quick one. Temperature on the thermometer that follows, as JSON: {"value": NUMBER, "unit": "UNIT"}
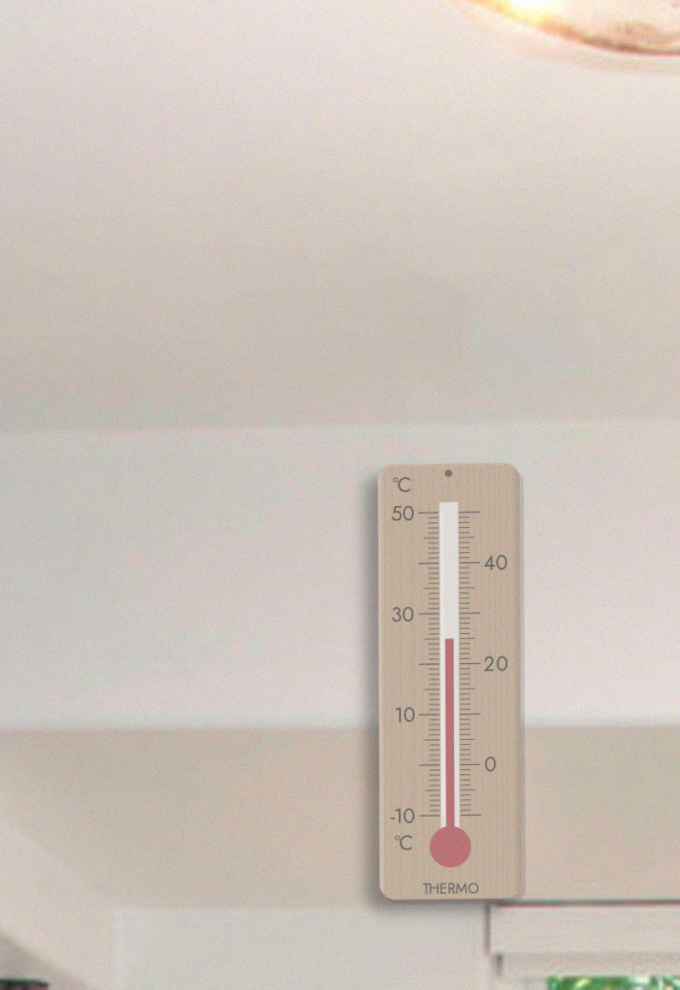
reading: {"value": 25, "unit": "°C"}
